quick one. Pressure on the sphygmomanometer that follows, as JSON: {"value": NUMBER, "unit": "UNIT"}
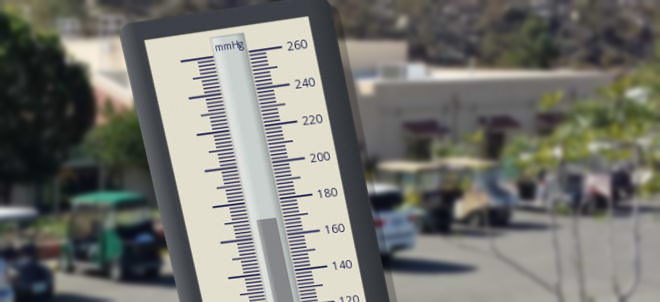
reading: {"value": 170, "unit": "mmHg"}
